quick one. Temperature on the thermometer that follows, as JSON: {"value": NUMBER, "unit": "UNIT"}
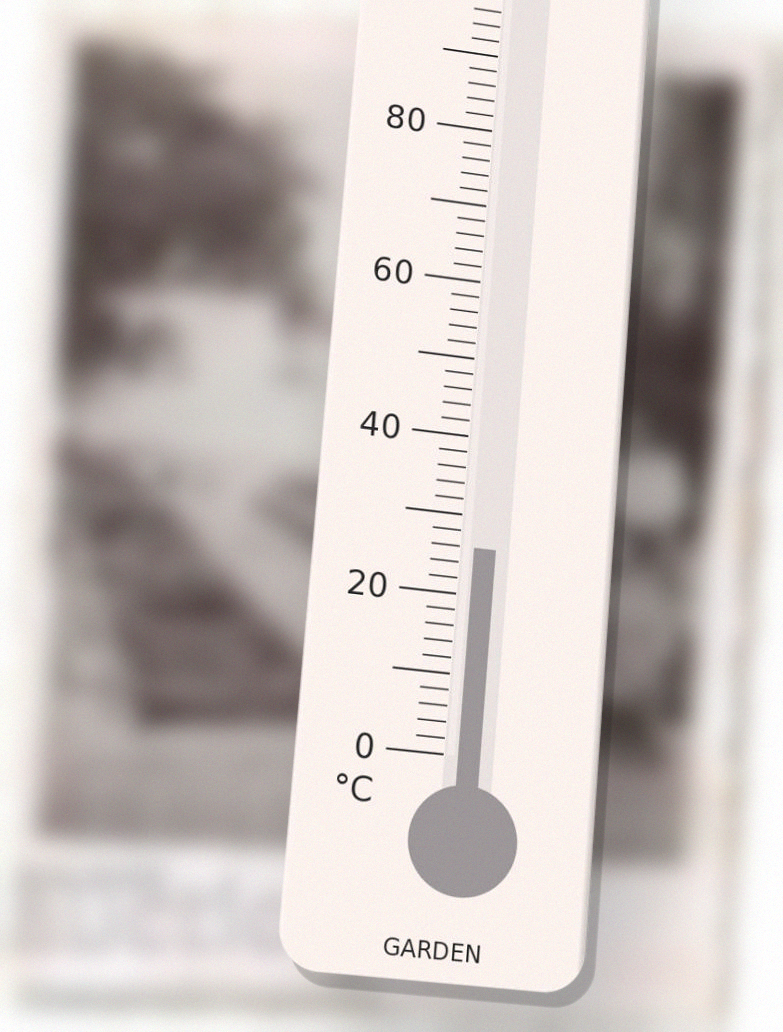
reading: {"value": 26, "unit": "°C"}
